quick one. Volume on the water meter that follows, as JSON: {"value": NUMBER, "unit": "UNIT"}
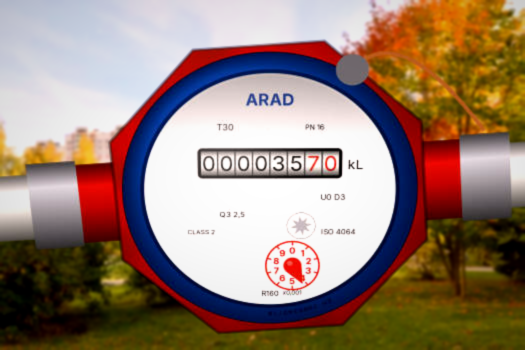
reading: {"value": 35.704, "unit": "kL"}
